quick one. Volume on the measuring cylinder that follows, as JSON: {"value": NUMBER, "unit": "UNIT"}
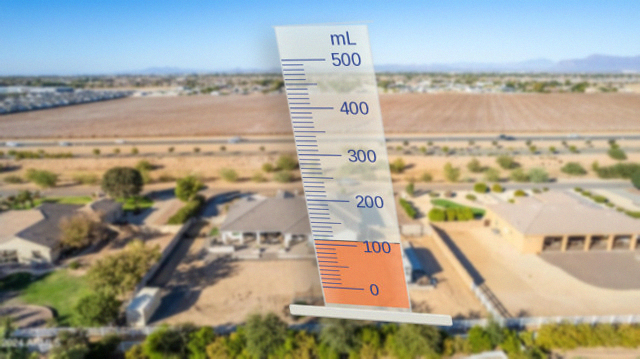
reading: {"value": 110, "unit": "mL"}
